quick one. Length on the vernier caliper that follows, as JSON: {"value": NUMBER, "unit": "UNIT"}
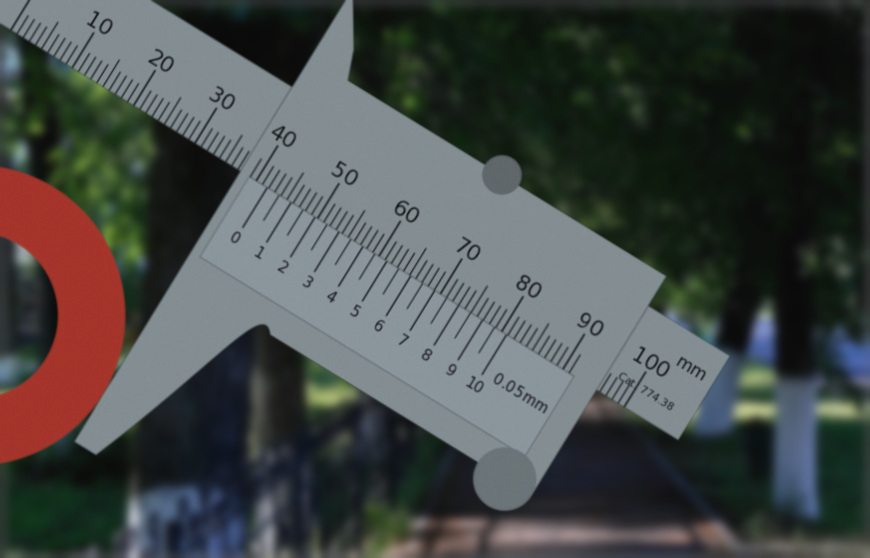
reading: {"value": 41.8, "unit": "mm"}
